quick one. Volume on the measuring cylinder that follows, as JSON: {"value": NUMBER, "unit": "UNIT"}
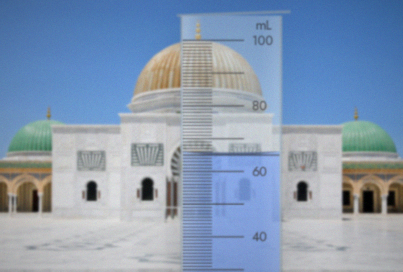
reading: {"value": 65, "unit": "mL"}
